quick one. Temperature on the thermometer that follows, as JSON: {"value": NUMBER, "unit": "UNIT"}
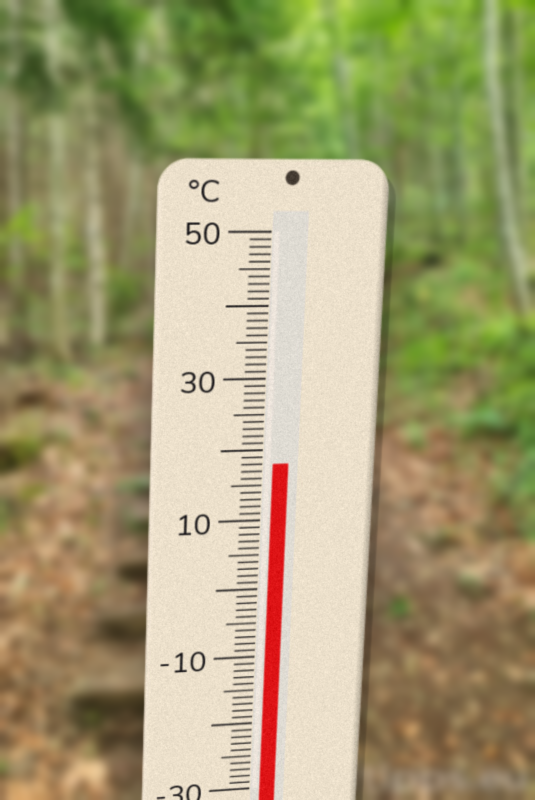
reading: {"value": 18, "unit": "°C"}
